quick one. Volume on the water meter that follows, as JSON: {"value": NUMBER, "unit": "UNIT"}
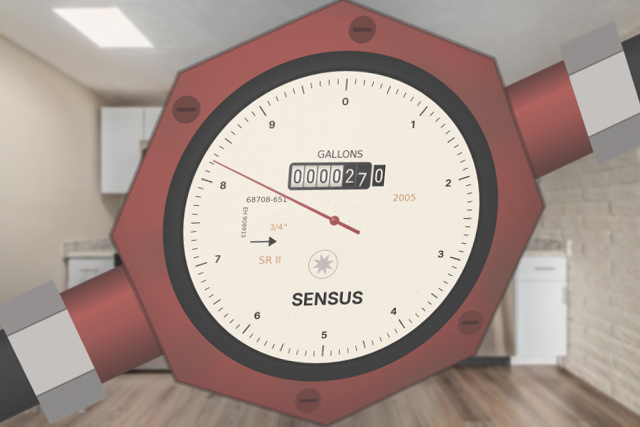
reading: {"value": 268.2, "unit": "gal"}
